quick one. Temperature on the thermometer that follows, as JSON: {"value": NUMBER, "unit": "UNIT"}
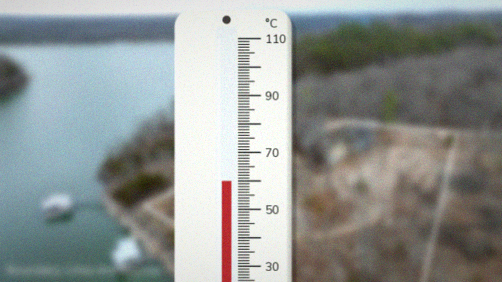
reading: {"value": 60, "unit": "°C"}
